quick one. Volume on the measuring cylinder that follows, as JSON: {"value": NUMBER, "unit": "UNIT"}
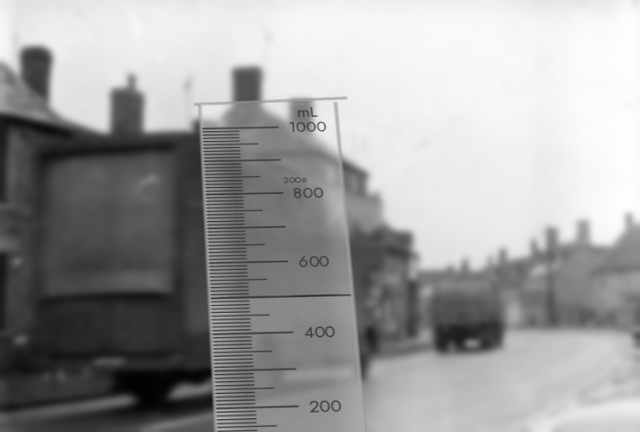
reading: {"value": 500, "unit": "mL"}
